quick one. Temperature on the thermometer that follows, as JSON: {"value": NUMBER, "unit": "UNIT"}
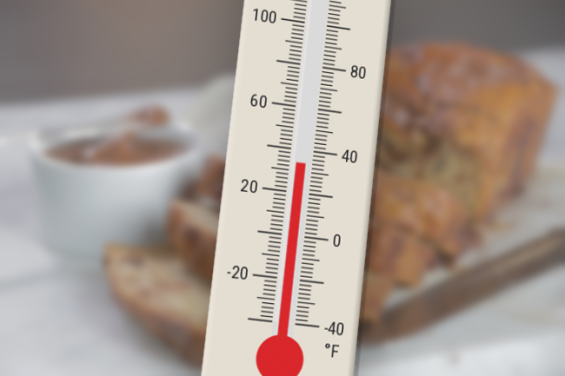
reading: {"value": 34, "unit": "°F"}
